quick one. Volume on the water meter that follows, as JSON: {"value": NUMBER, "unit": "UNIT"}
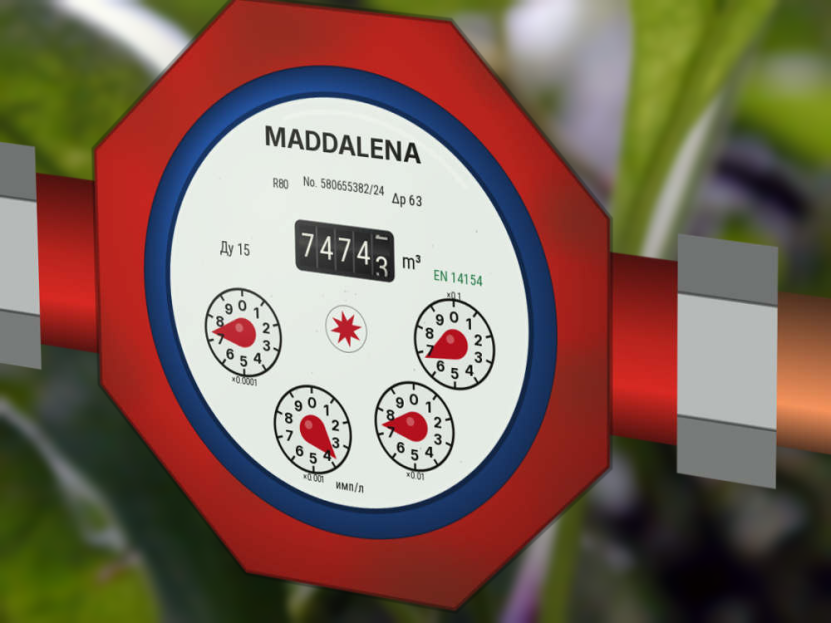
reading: {"value": 74742.6737, "unit": "m³"}
